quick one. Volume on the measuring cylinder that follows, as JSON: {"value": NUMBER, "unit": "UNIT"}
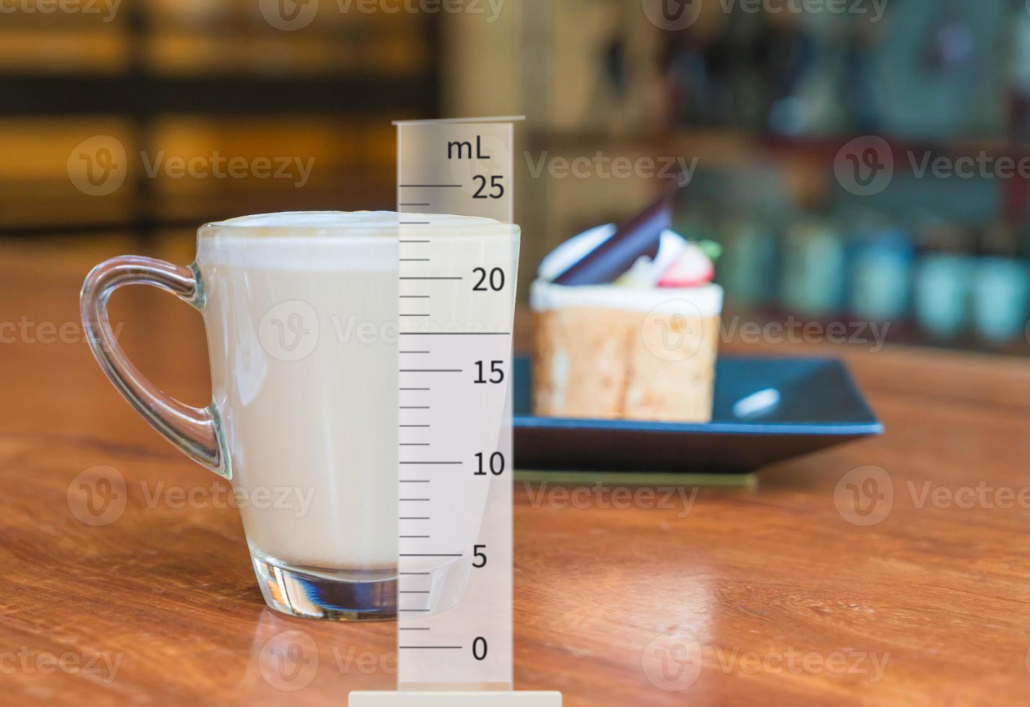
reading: {"value": 17, "unit": "mL"}
